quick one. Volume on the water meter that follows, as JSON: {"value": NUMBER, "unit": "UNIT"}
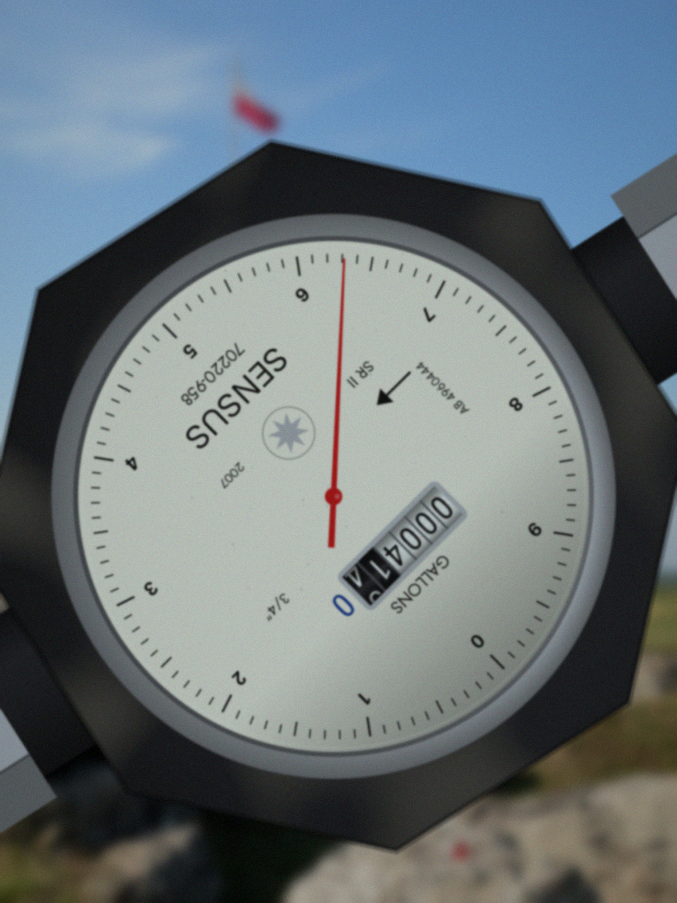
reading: {"value": 4136.3, "unit": "gal"}
